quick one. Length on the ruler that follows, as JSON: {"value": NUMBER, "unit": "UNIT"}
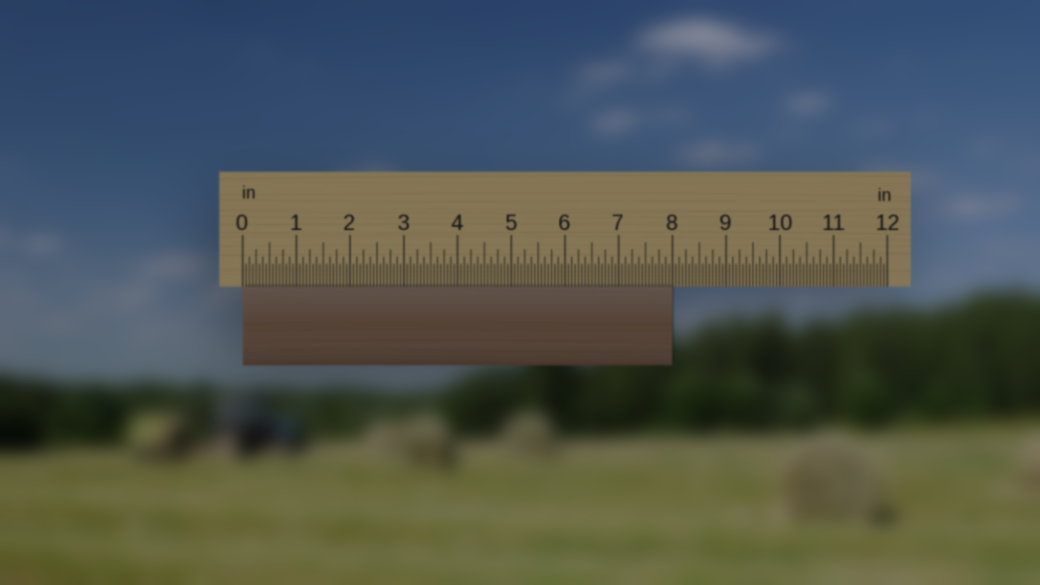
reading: {"value": 8, "unit": "in"}
